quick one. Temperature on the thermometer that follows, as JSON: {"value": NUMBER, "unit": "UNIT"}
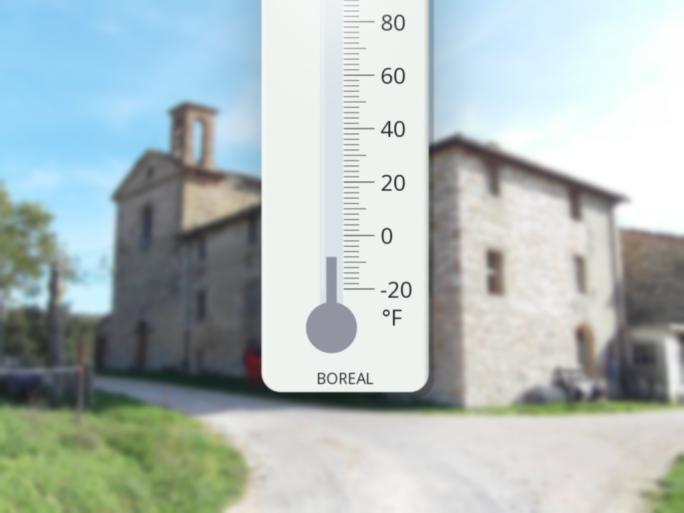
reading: {"value": -8, "unit": "°F"}
